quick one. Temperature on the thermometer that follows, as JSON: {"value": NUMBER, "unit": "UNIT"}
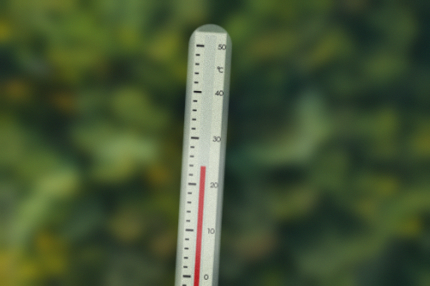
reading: {"value": 24, "unit": "°C"}
